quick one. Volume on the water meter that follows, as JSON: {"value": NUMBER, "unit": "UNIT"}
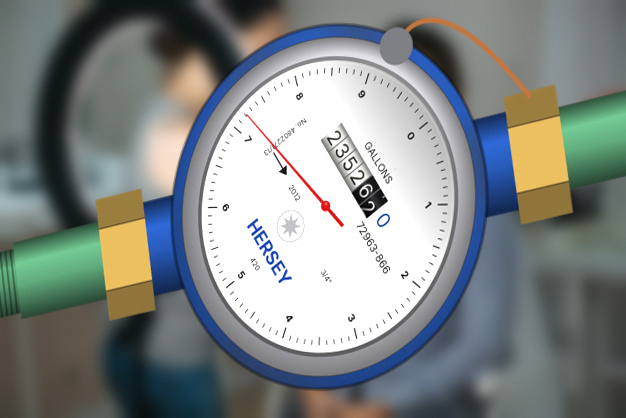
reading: {"value": 2352617.2, "unit": "gal"}
